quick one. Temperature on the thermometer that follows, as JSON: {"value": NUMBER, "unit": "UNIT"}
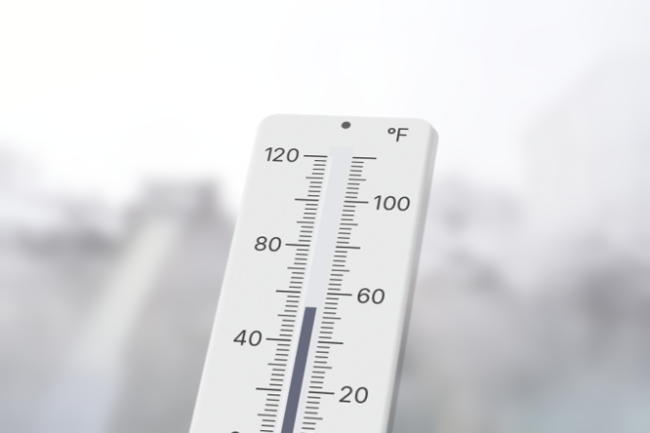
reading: {"value": 54, "unit": "°F"}
